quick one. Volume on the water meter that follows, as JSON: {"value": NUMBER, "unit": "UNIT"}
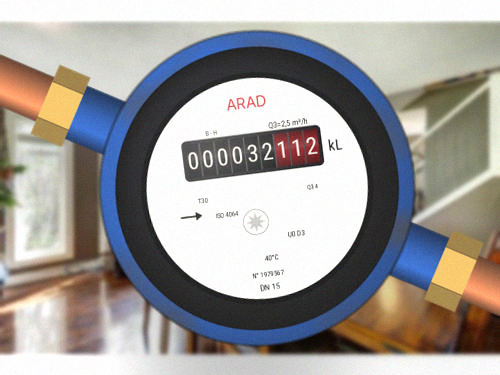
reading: {"value": 32.112, "unit": "kL"}
